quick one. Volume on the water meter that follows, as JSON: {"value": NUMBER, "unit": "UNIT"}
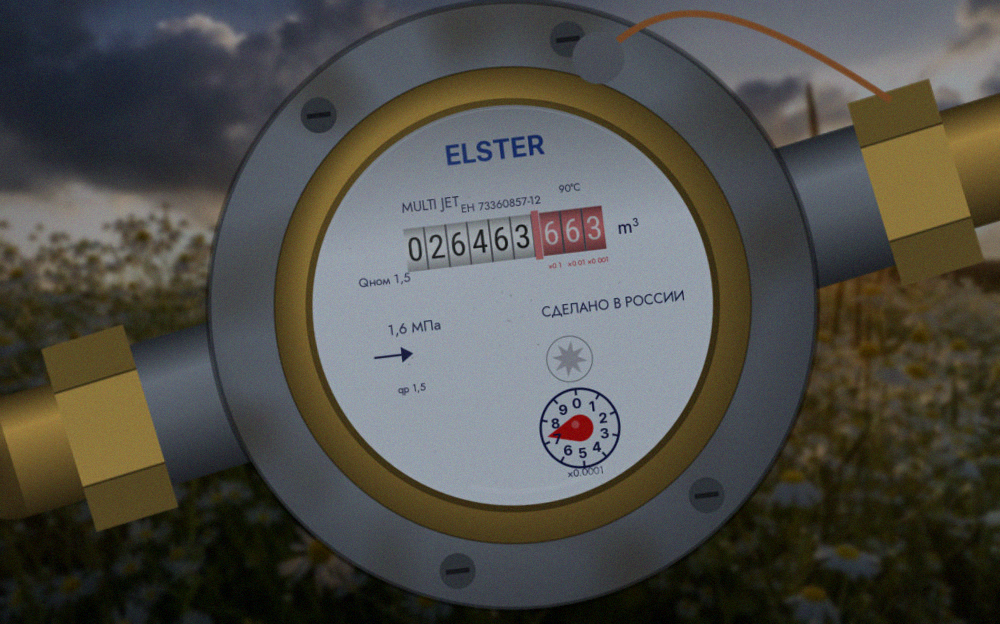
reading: {"value": 26463.6637, "unit": "m³"}
